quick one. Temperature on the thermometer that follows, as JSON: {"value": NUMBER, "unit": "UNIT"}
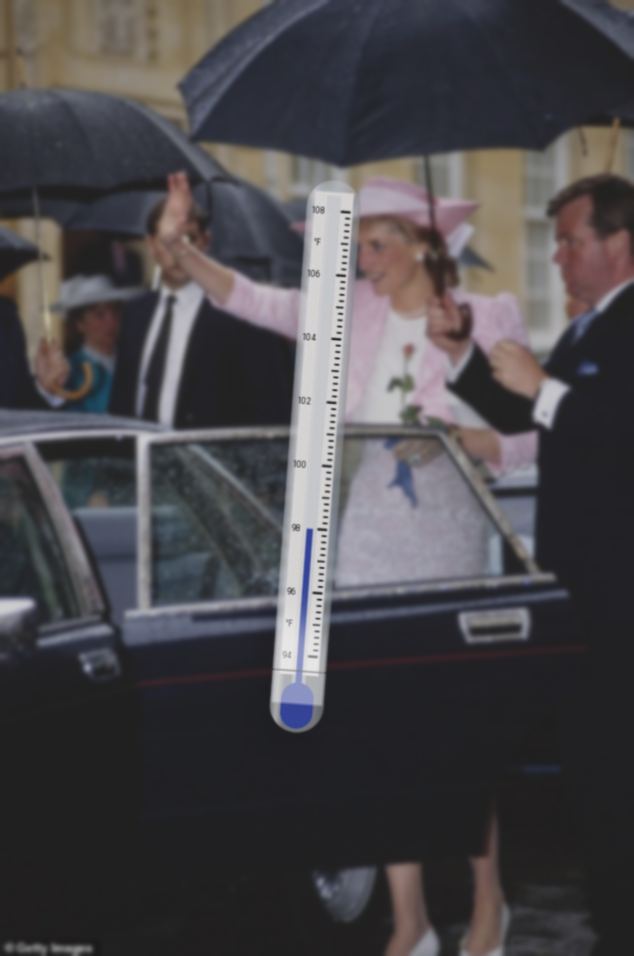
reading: {"value": 98, "unit": "°F"}
